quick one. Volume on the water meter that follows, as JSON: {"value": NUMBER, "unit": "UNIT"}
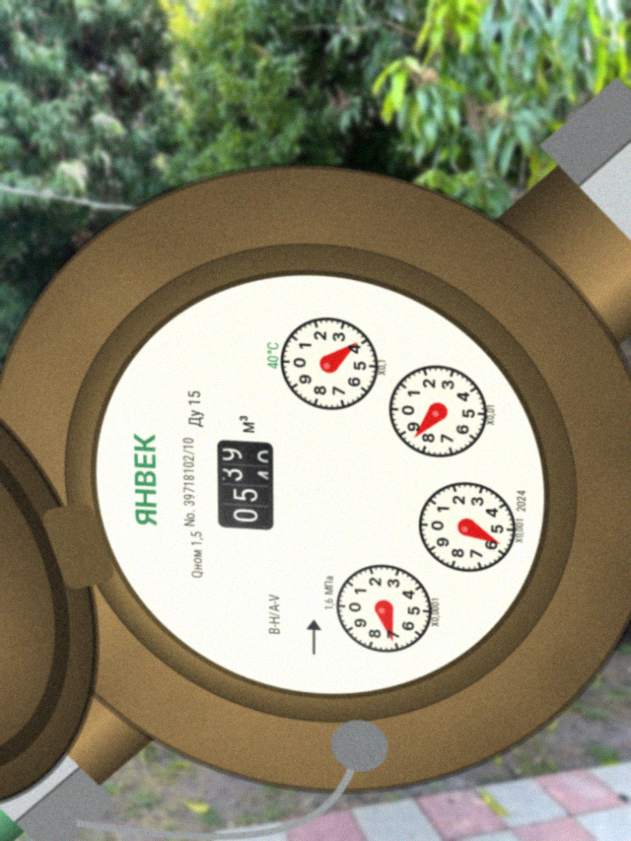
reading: {"value": 539.3857, "unit": "m³"}
